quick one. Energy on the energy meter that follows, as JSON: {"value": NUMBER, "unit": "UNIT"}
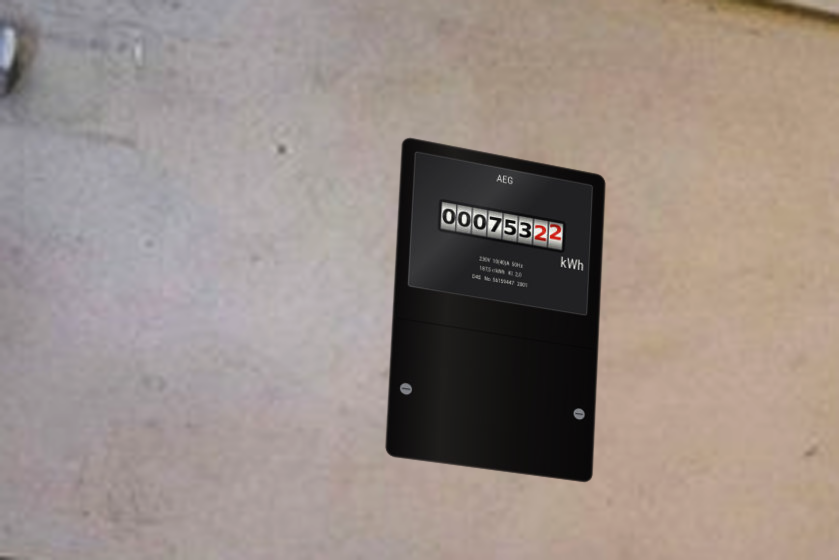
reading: {"value": 753.22, "unit": "kWh"}
